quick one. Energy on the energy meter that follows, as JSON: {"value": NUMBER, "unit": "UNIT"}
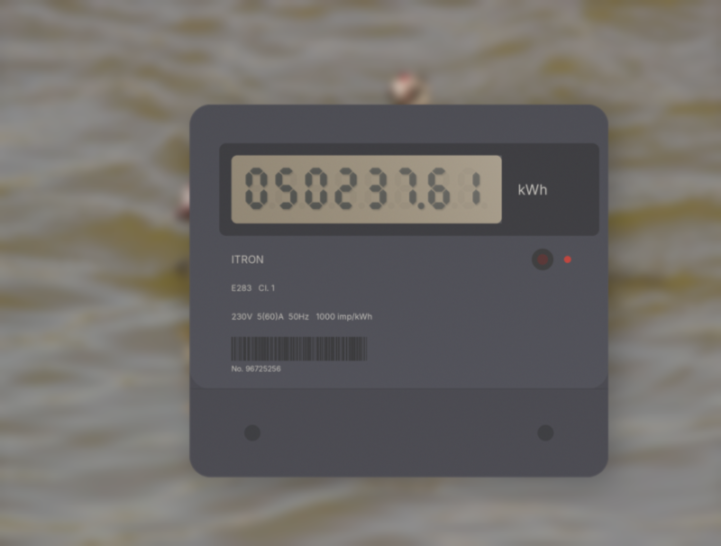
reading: {"value": 50237.61, "unit": "kWh"}
